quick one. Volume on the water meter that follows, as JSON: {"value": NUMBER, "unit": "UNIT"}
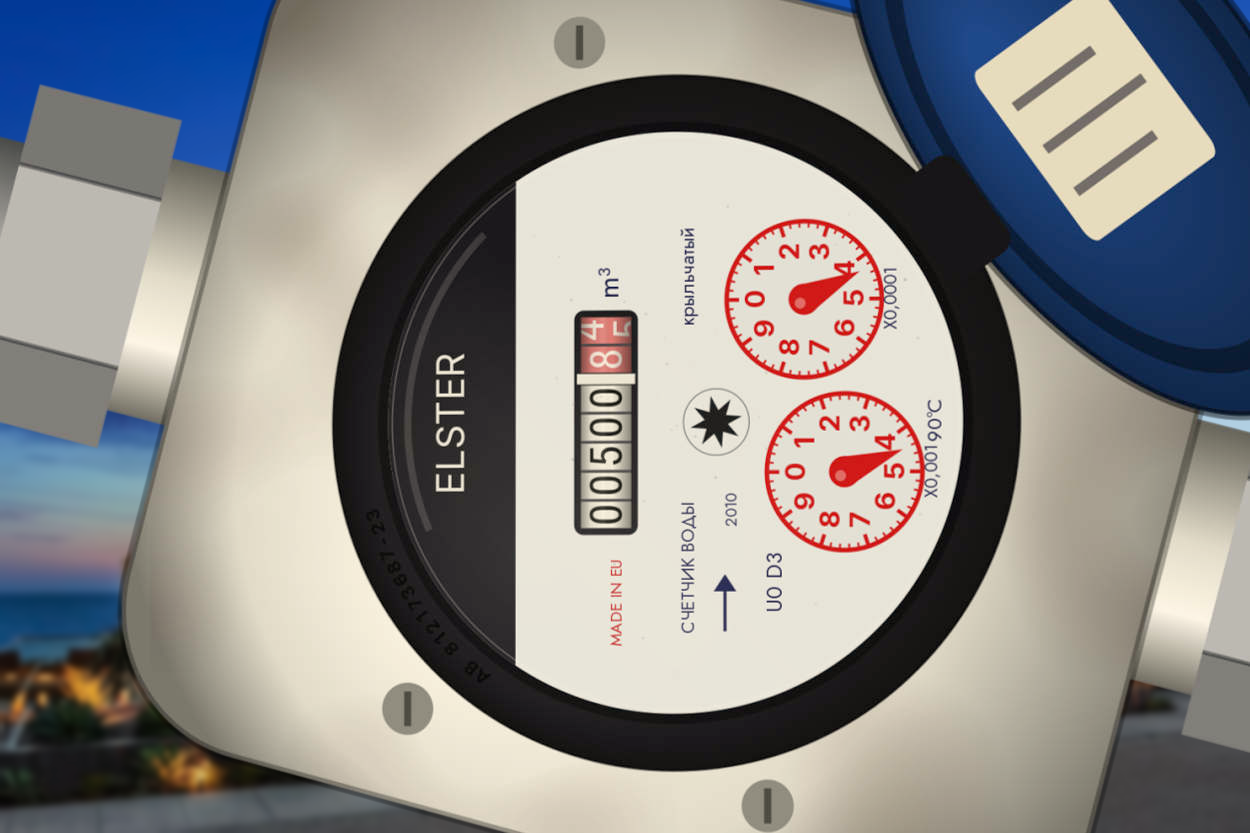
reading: {"value": 500.8444, "unit": "m³"}
